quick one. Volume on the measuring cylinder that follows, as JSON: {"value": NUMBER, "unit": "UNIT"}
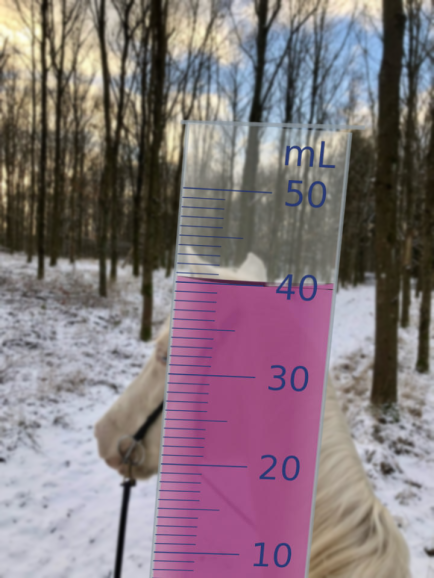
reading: {"value": 40, "unit": "mL"}
